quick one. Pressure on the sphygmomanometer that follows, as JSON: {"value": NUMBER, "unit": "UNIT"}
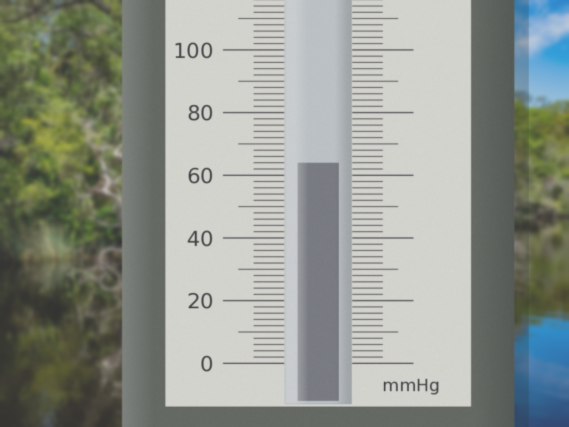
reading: {"value": 64, "unit": "mmHg"}
